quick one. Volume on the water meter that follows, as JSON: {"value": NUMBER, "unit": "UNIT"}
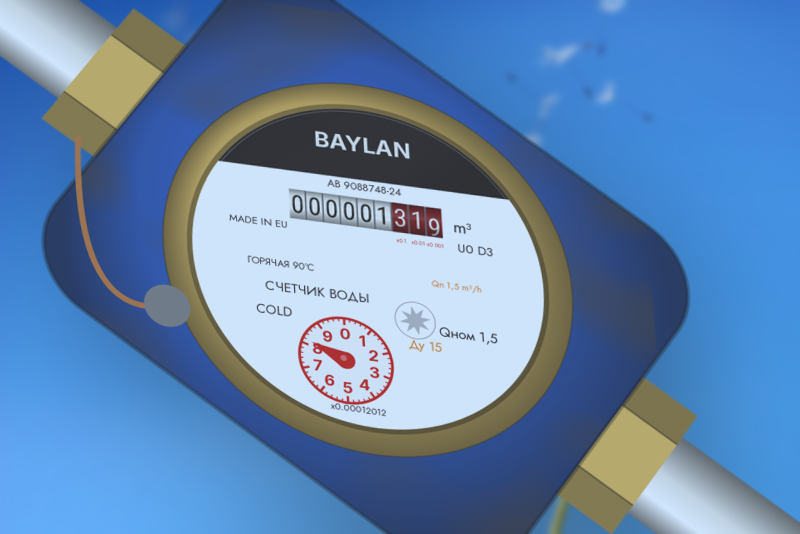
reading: {"value": 1.3188, "unit": "m³"}
